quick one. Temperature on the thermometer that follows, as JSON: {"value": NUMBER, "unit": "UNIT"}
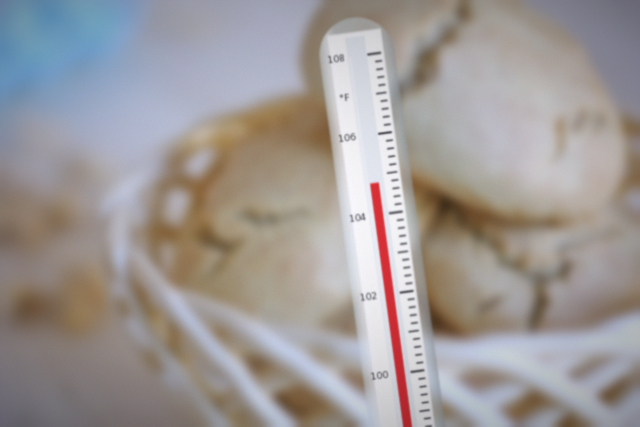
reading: {"value": 104.8, "unit": "°F"}
